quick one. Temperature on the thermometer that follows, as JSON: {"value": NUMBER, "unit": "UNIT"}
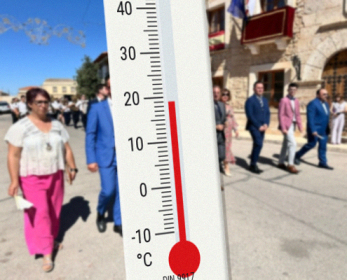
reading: {"value": 19, "unit": "°C"}
